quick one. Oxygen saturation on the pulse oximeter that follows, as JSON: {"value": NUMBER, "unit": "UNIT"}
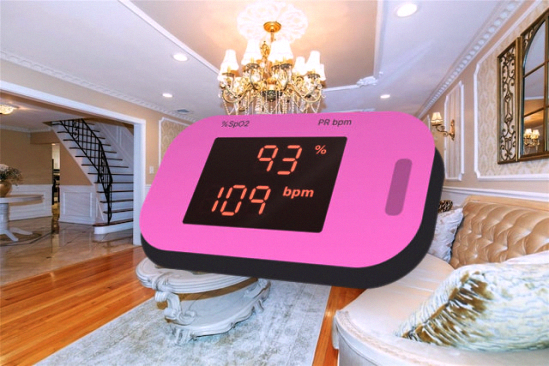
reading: {"value": 93, "unit": "%"}
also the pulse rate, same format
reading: {"value": 109, "unit": "bpm"}
